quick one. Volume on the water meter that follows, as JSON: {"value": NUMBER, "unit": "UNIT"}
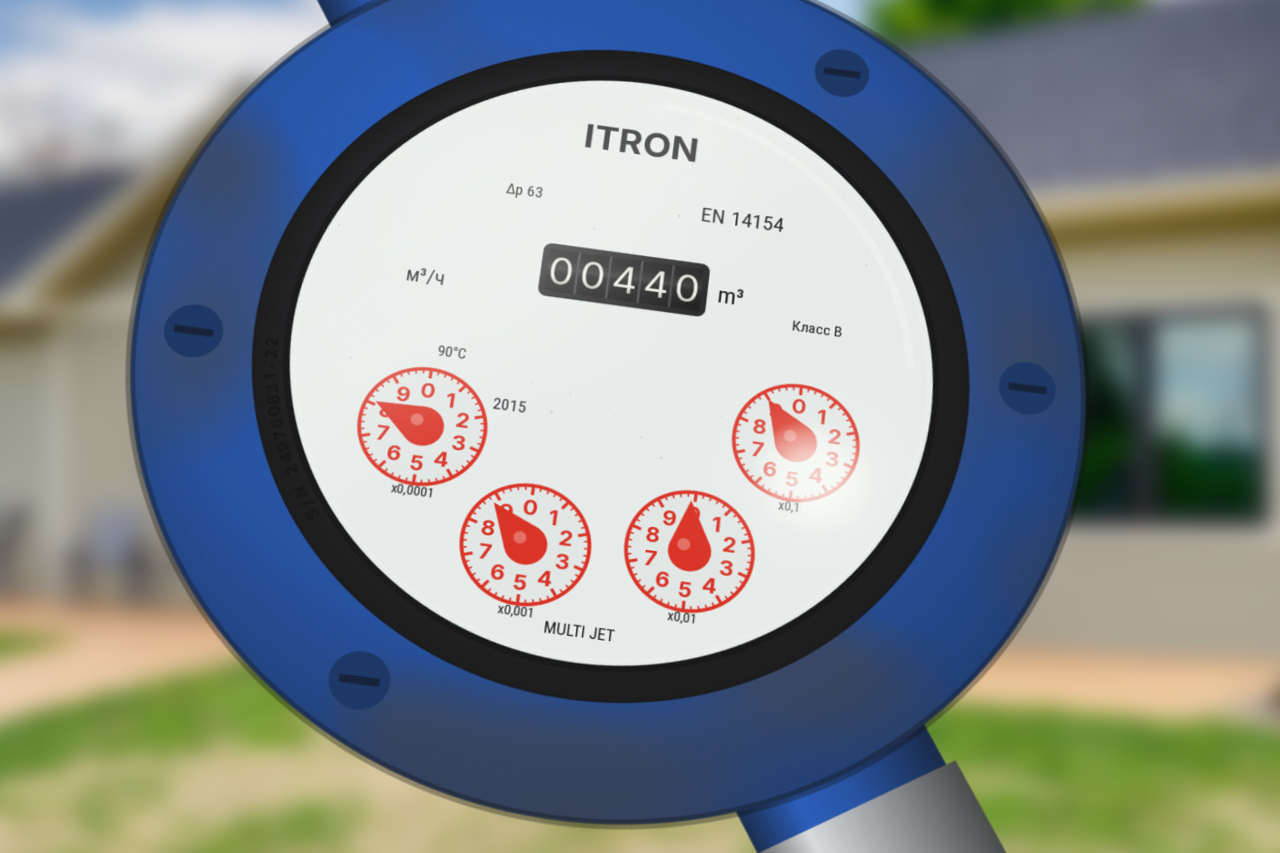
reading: {"value": 440.8988, "unit": "m³"}
